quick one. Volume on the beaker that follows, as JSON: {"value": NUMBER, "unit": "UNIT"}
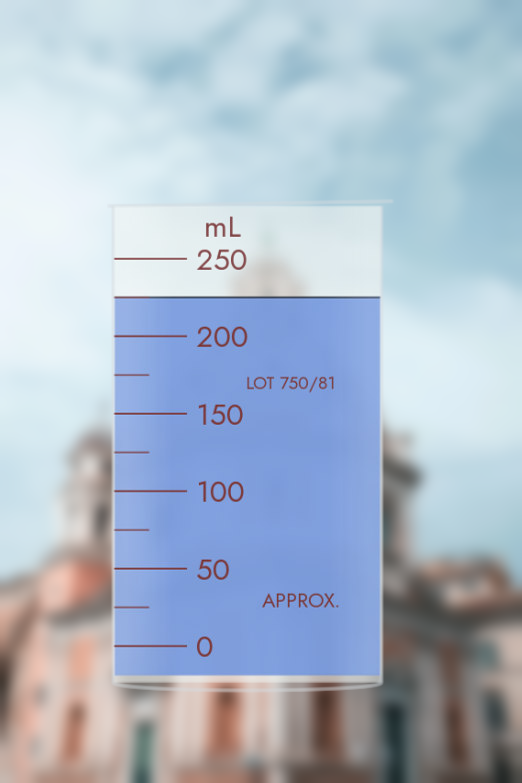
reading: {"value": 225, "unit": "mL"}
